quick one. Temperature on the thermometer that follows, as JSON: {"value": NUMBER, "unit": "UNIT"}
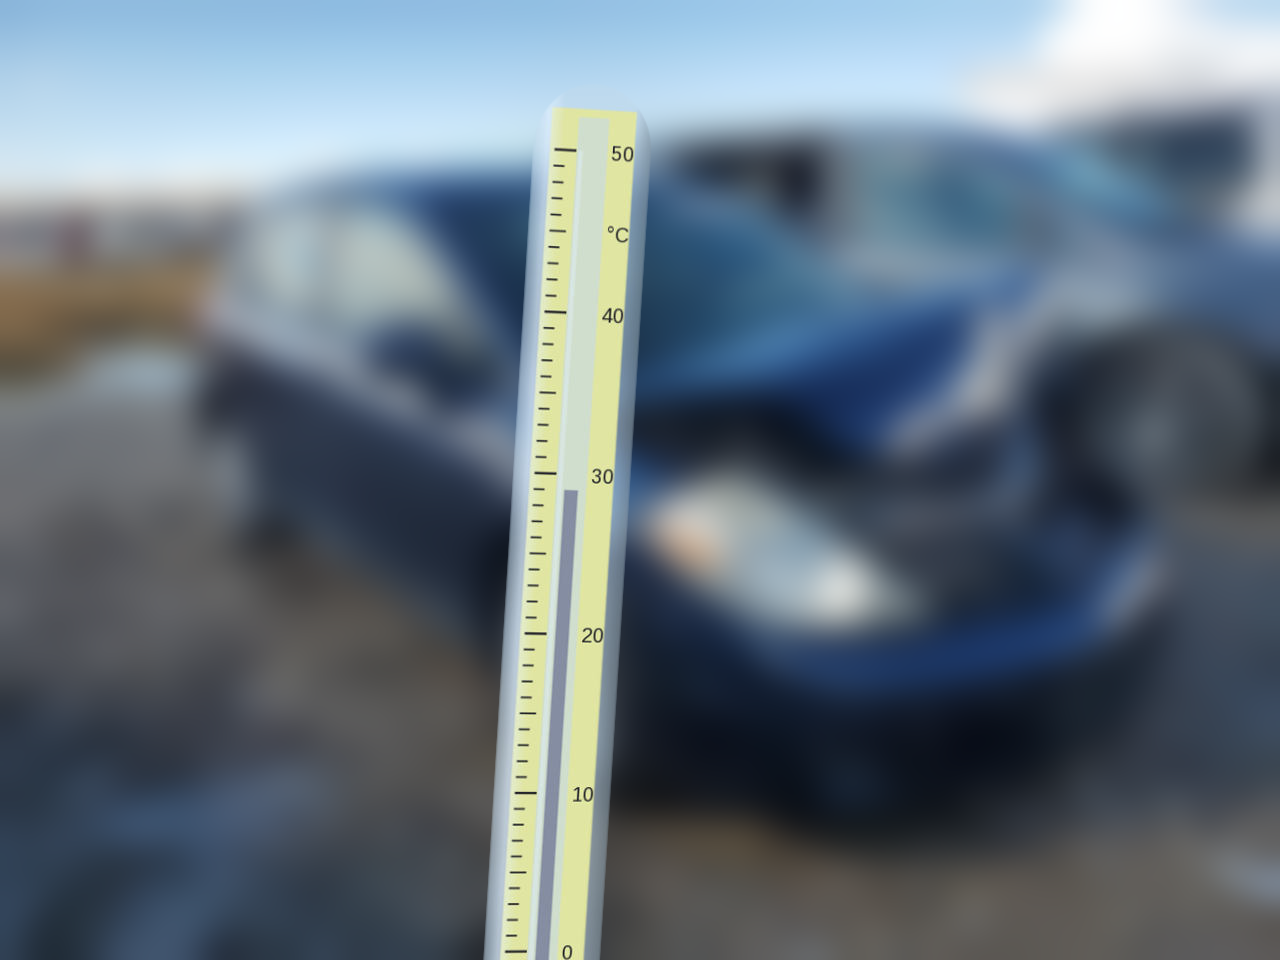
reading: {"value": 29, "unit": "°C"}
